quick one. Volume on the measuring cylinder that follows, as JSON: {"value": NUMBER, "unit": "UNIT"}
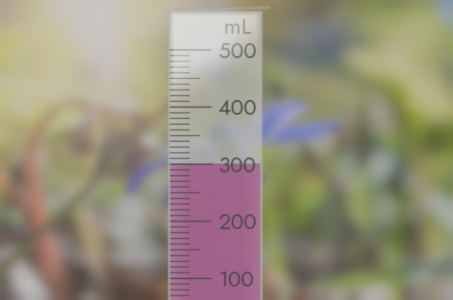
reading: {"value": 300, "unit": "mL"}
